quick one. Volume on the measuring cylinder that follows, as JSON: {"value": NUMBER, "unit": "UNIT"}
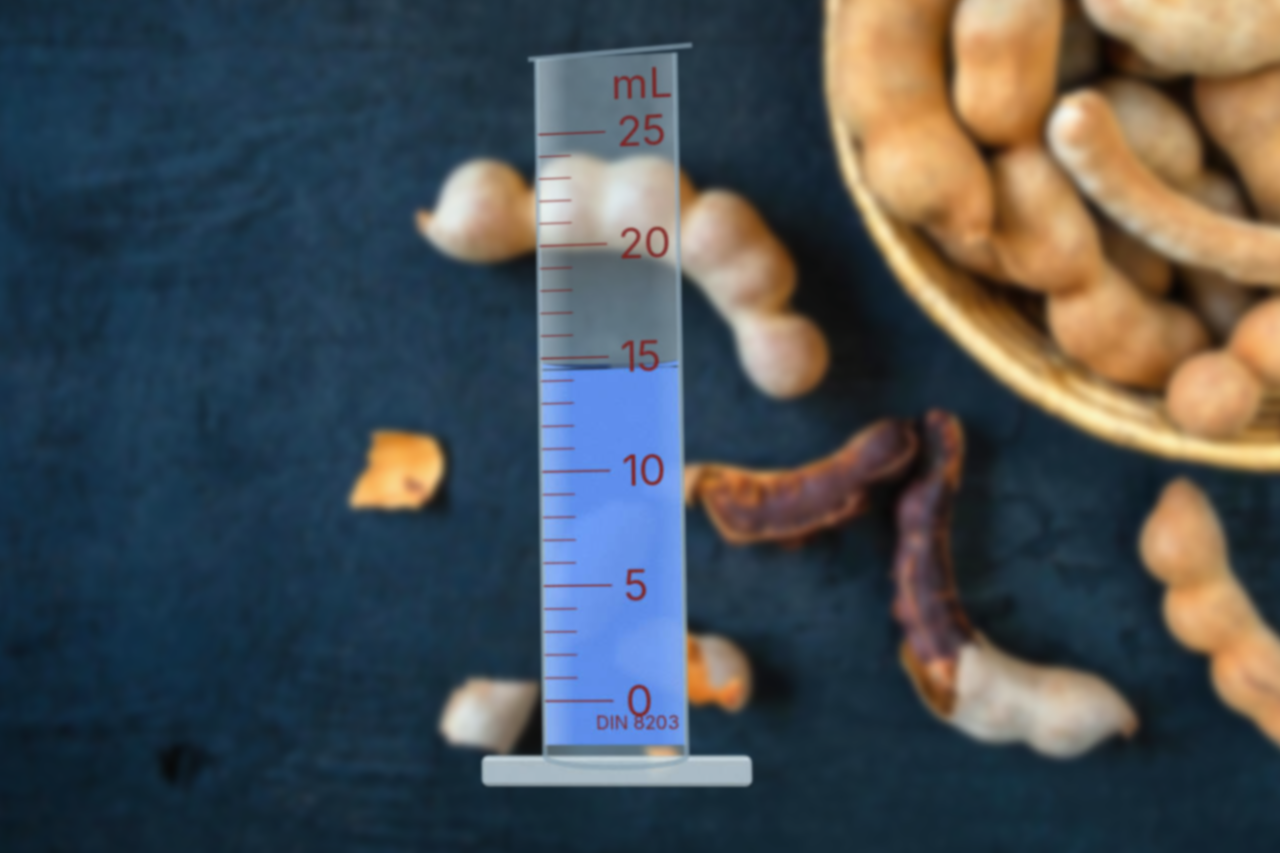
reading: {"value": 14.5, "unit": "mL"}
